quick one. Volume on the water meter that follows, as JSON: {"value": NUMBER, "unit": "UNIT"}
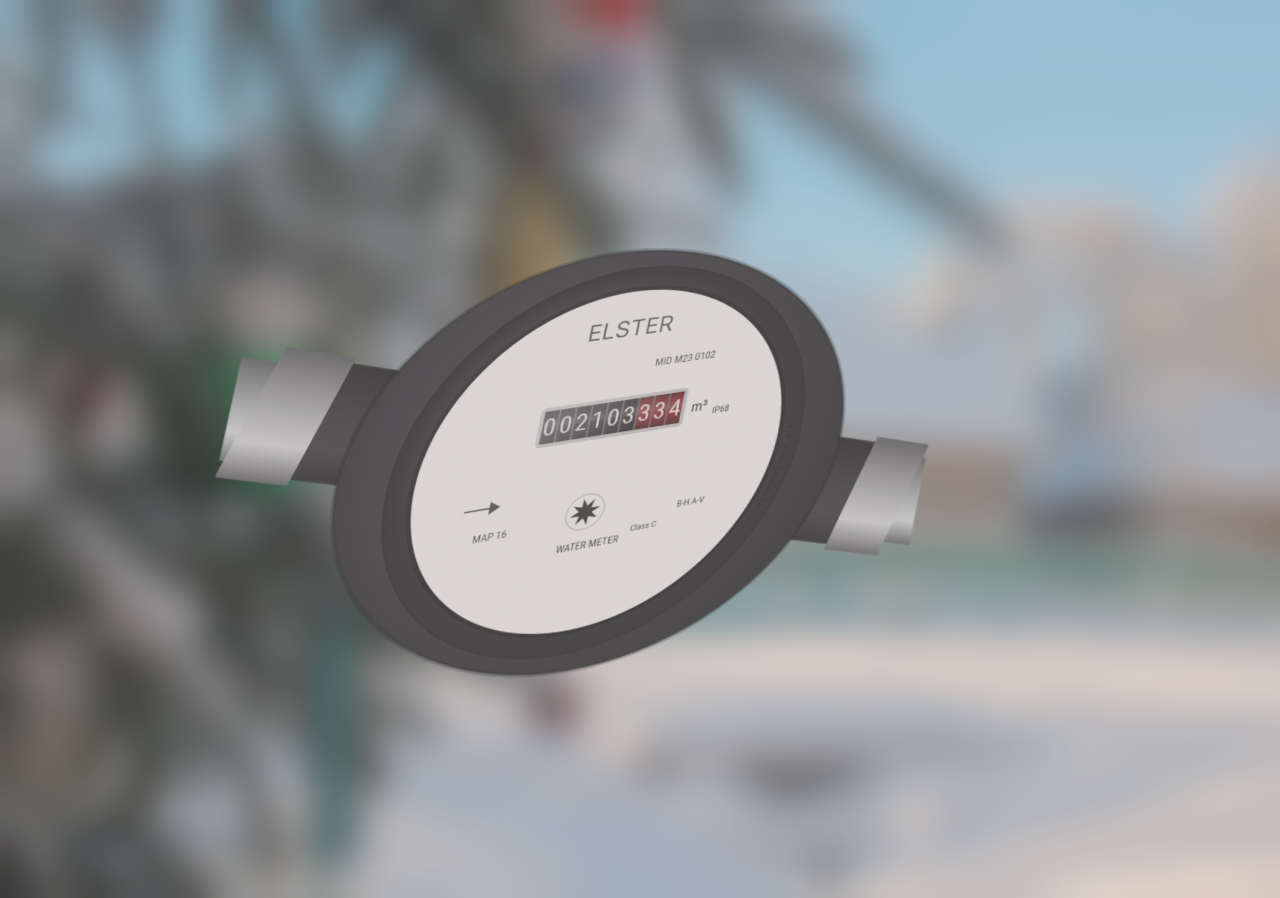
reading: {"value": 2103.334, "unit": "m³"}
